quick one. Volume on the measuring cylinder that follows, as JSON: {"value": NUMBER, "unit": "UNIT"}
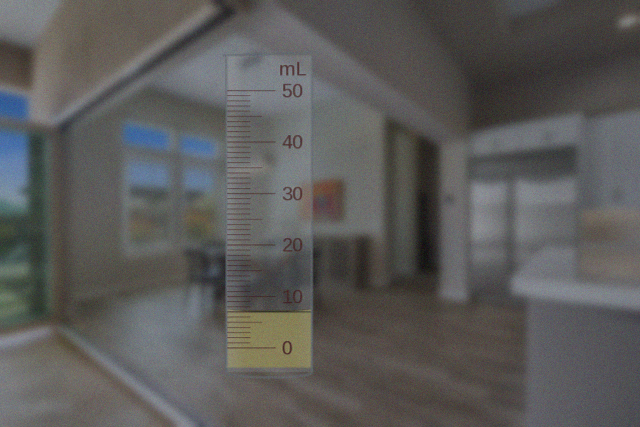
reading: {"value": 7, "unit": "mL"}
